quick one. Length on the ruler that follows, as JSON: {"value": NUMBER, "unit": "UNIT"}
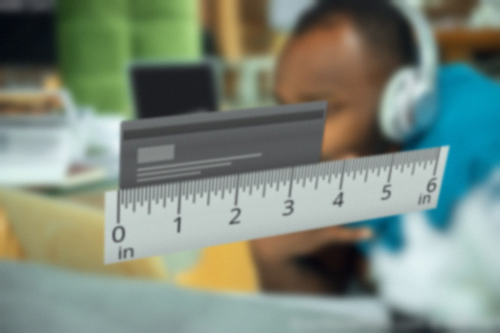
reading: {"value": 3.5, "unit": "in"}
